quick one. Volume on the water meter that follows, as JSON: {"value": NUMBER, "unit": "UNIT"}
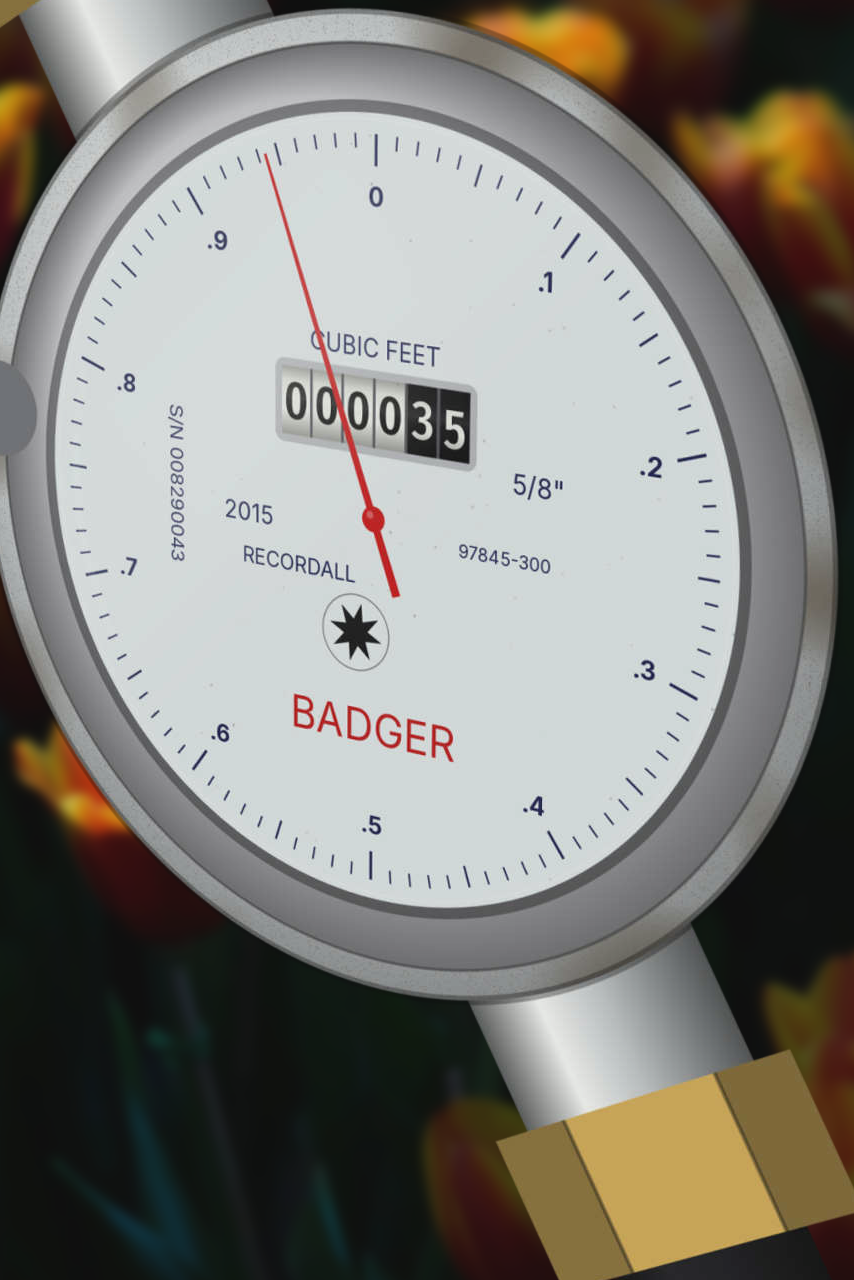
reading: {"value": 34.94, "unit": "ft³"}
